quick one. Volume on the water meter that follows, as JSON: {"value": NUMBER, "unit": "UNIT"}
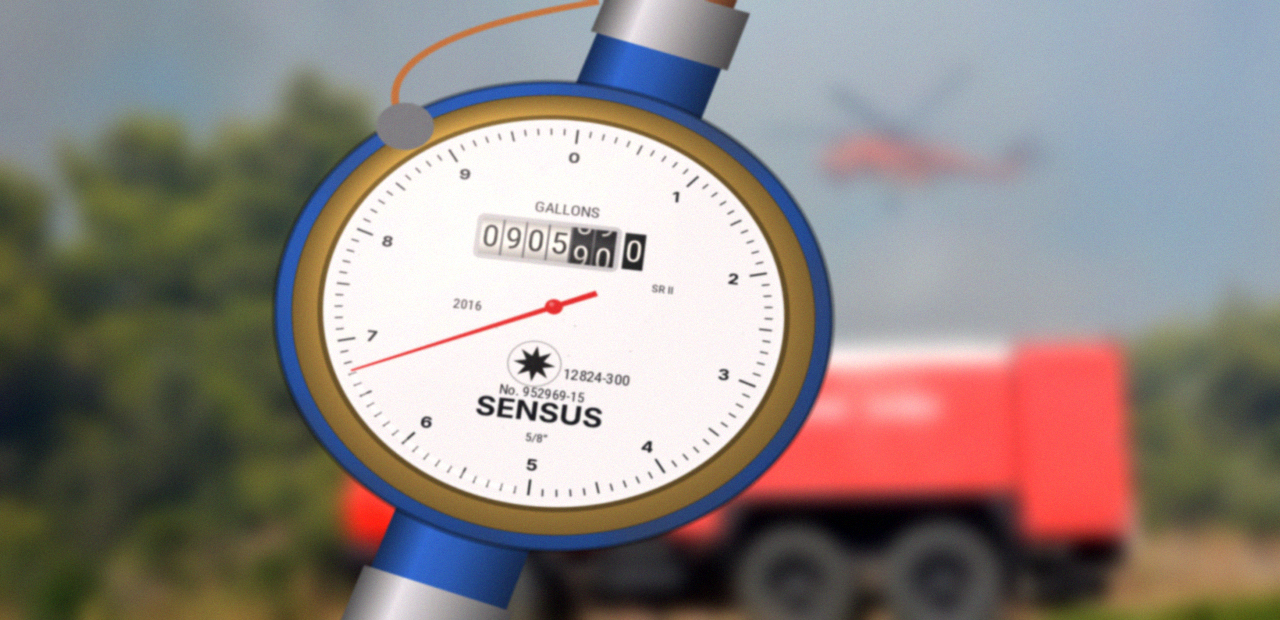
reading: {"value": 905896.7, "unit": "gal"}
